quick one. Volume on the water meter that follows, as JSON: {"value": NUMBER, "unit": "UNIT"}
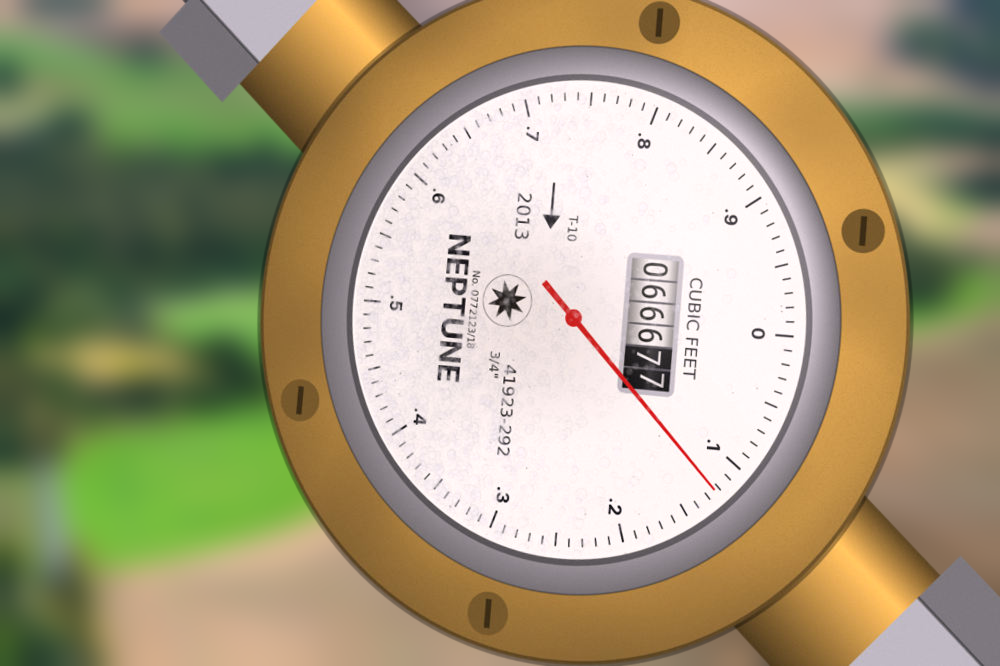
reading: {"value": 66677.12, "unit": "ft³"}
